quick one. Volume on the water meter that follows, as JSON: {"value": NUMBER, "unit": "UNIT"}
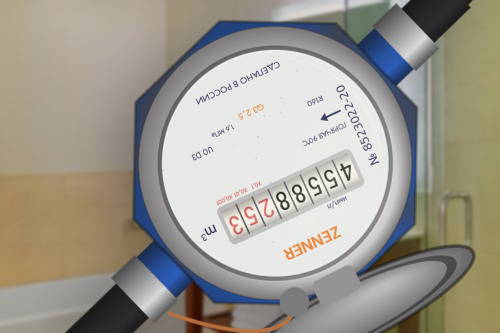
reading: {"value": 45588.253, "unit": "m³"}
